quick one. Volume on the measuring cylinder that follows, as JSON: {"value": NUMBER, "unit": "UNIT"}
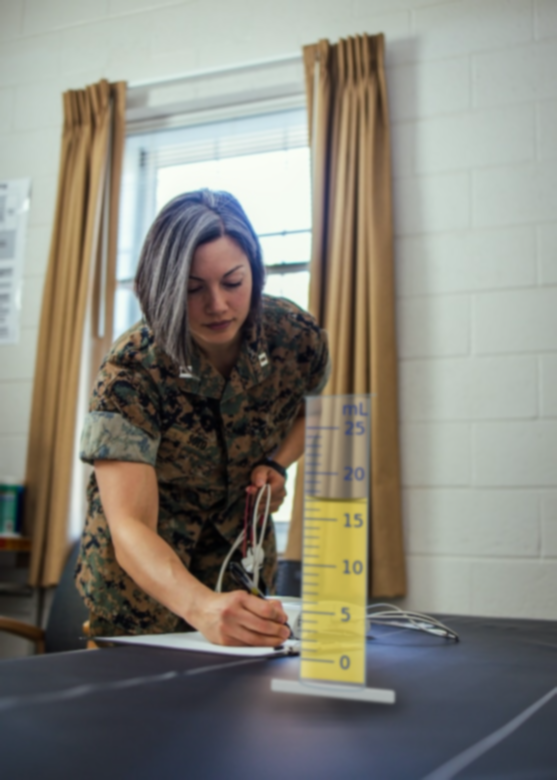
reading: {"value": 17, "unit": "mL"}
